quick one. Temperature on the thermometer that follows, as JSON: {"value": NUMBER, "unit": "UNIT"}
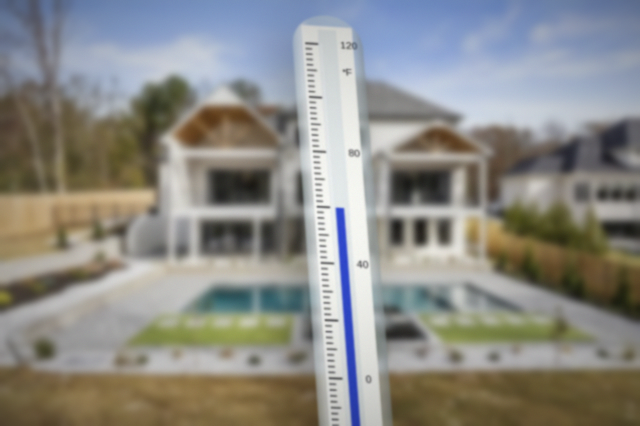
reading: {"value": 60, "unit": "°F"}
